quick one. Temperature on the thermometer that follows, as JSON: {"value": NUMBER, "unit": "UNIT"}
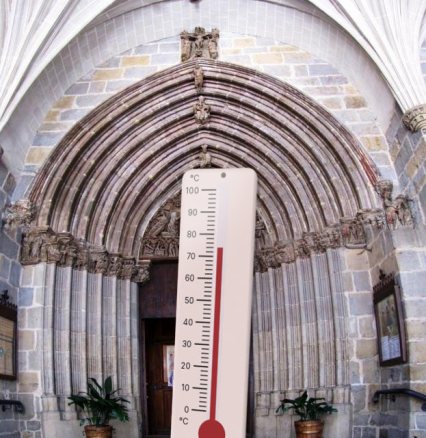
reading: {"value": 74, "unit": "°C"}
